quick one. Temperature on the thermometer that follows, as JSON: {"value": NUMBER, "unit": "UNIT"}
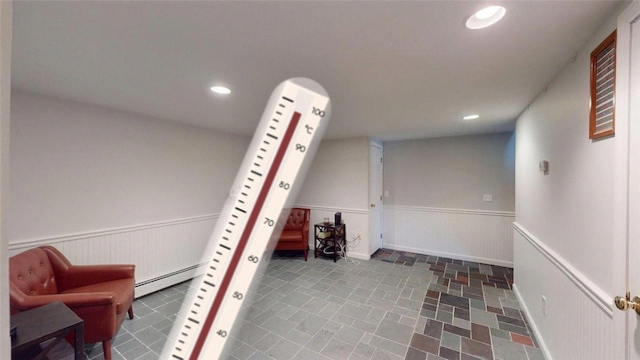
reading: {"value": 98, "unit": "°C"}
